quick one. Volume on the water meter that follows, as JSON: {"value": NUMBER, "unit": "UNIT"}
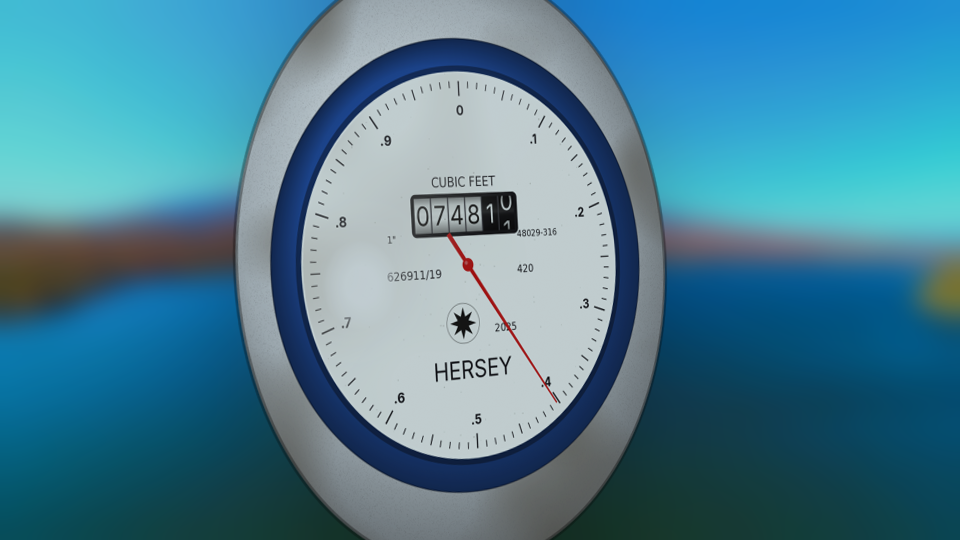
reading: {"value": 74810.40, "unit": "ft³"}
